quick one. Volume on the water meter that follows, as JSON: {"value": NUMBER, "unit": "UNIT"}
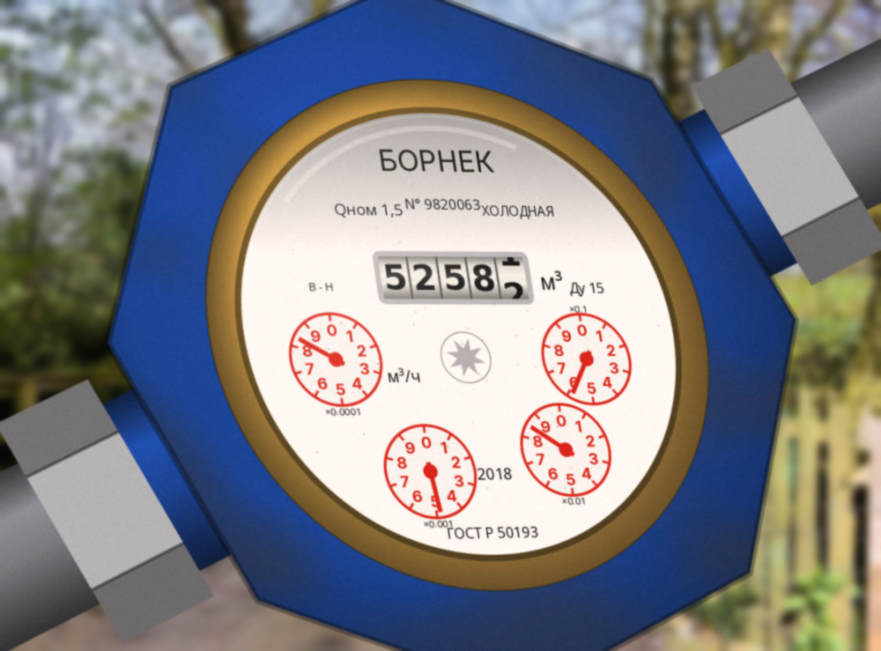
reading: {"value": 52581.5848, "unit": "m³"}
